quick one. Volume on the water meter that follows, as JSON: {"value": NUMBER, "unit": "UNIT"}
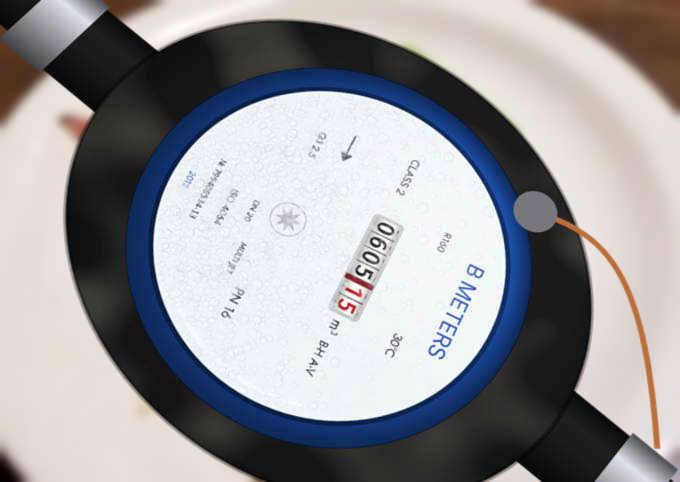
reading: {"value": 605.15, "unit": "m³"}
